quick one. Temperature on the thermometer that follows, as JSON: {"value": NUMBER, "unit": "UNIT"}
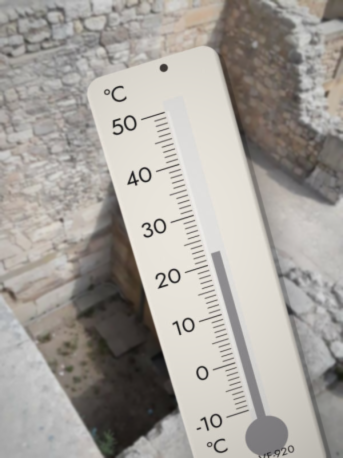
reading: {"value": 22, "unit": "°C"}
